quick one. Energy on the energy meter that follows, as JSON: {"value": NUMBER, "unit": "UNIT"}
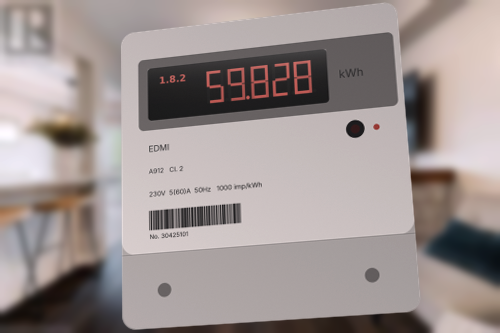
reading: {"value": 59.828, "unit": "kWh"}
